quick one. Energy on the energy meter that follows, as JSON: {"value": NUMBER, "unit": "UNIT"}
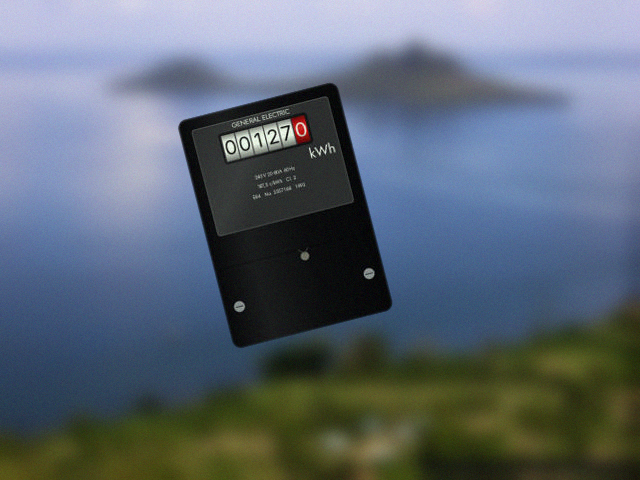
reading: {"value": 127.0, "unit": "kWh"}
